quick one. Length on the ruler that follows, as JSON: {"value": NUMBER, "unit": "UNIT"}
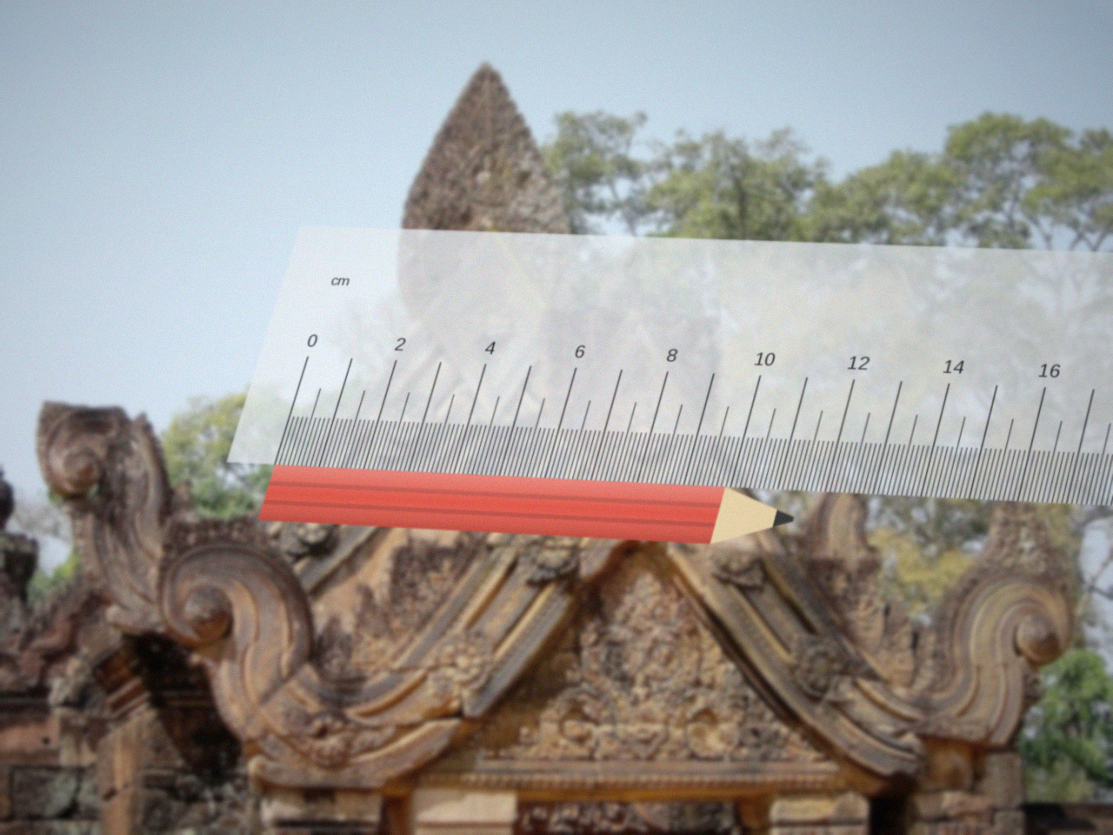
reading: {"value": 11.5, "unit": "cm"}
